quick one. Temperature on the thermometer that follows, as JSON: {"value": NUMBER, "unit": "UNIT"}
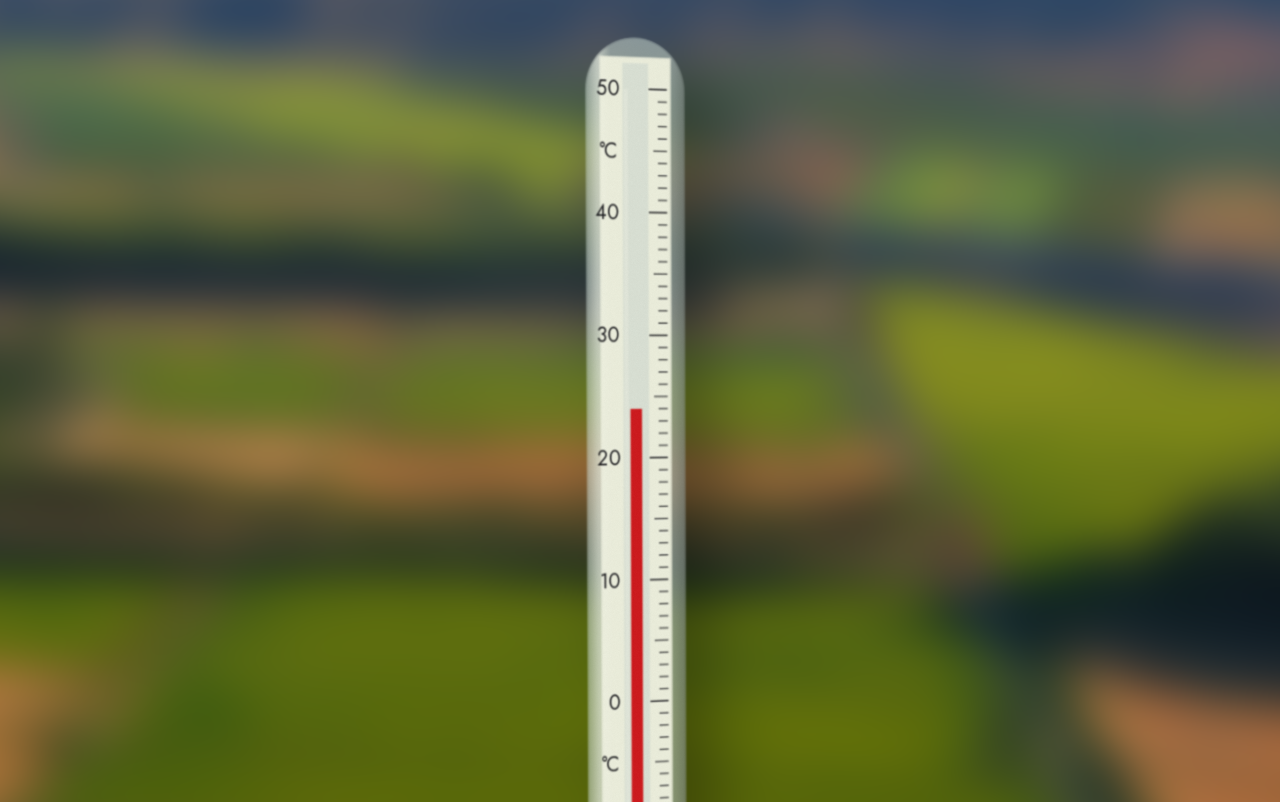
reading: {"value": 24, "unit": "°C"}
